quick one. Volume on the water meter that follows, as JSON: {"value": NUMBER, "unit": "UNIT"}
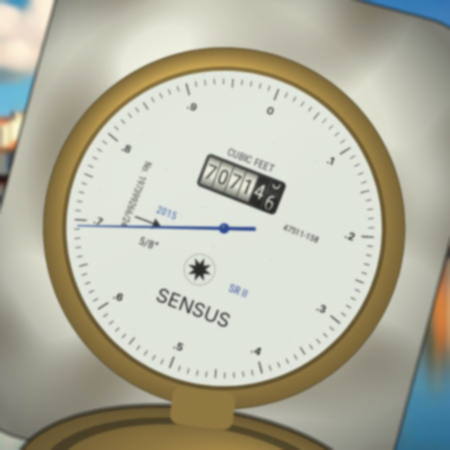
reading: {"value": 707145.69, "unit": "ft³"}
